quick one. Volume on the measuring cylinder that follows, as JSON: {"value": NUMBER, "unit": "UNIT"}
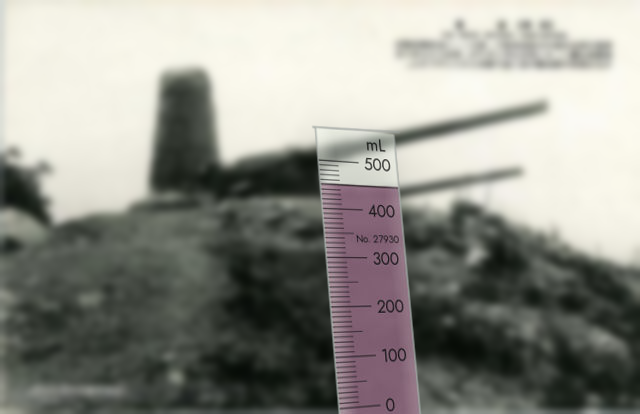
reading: {"value": 450, "unit": "mL"}
